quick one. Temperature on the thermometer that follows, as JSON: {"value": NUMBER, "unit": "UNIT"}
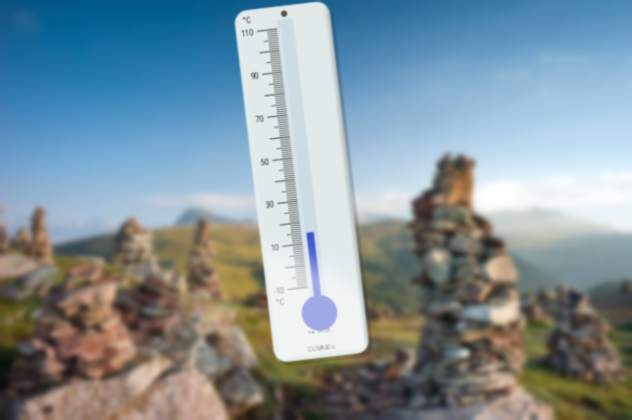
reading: {"value": 15, "unit": "°C"}
